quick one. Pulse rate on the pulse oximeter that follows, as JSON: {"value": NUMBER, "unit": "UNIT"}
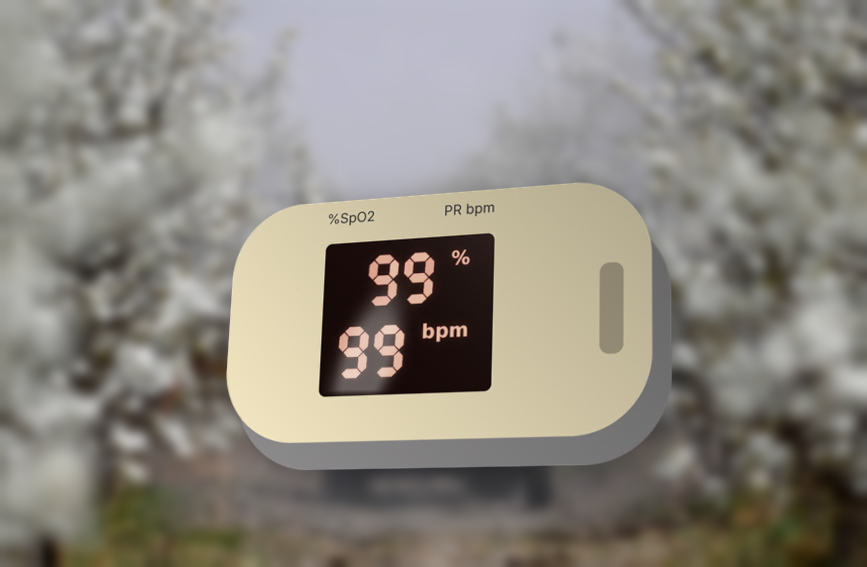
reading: {"value": 99, "unit": "bpm"}
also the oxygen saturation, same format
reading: {"value": 99, "unit": "%"}
